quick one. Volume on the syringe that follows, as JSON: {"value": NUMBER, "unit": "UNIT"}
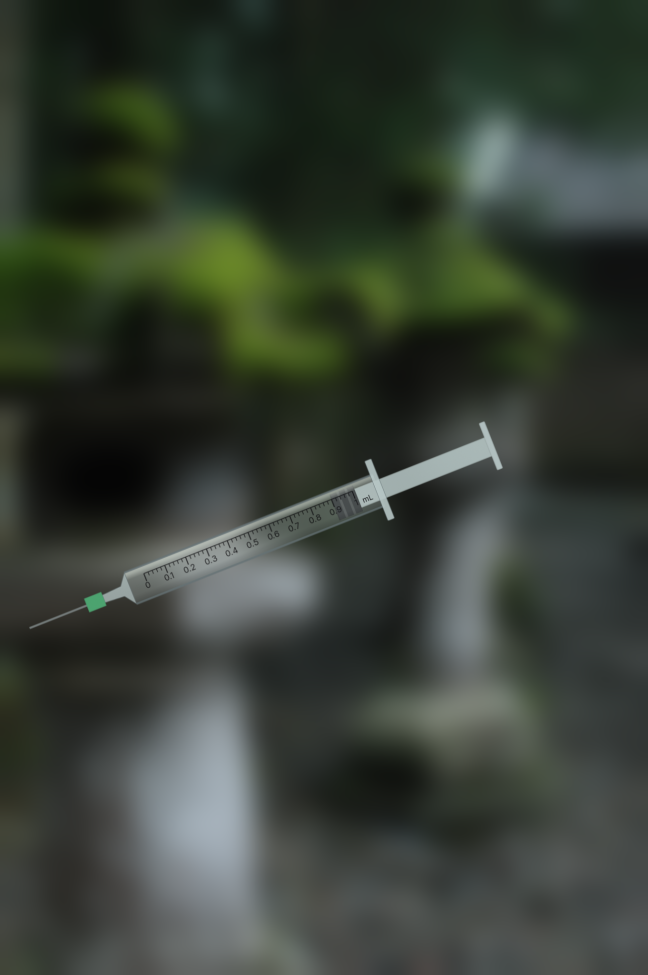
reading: {"value": 0.9, "unit": "mL"}
